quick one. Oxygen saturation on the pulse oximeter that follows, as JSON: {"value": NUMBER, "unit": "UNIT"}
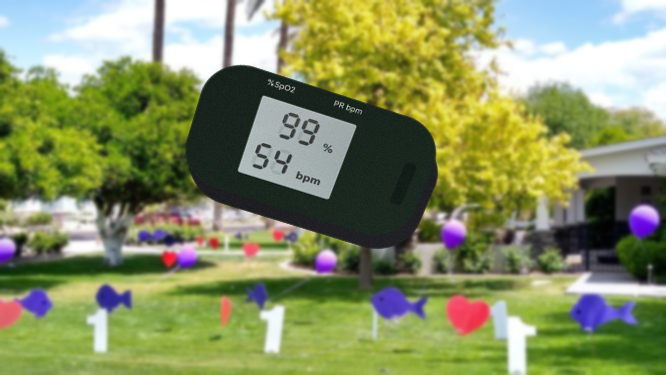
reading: {"value": 99, "unit": "%"}
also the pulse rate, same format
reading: {"value": 54, "unit": "bpm"}
